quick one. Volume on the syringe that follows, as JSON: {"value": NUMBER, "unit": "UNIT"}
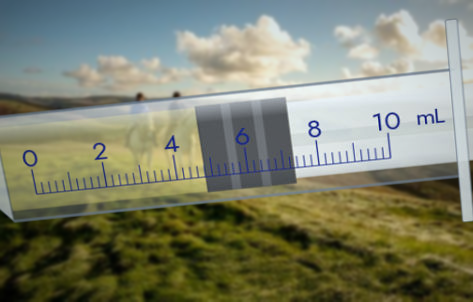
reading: {"value": 4.8, "unit": "mL"}
